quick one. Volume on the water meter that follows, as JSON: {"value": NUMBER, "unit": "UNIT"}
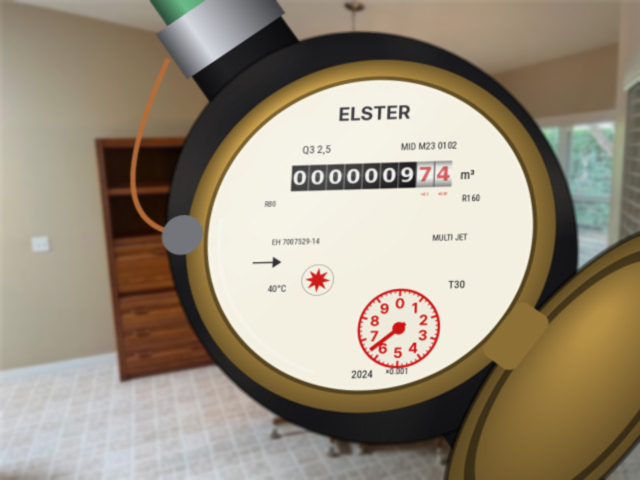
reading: {"value": 9.746, "unit": "m³"}
